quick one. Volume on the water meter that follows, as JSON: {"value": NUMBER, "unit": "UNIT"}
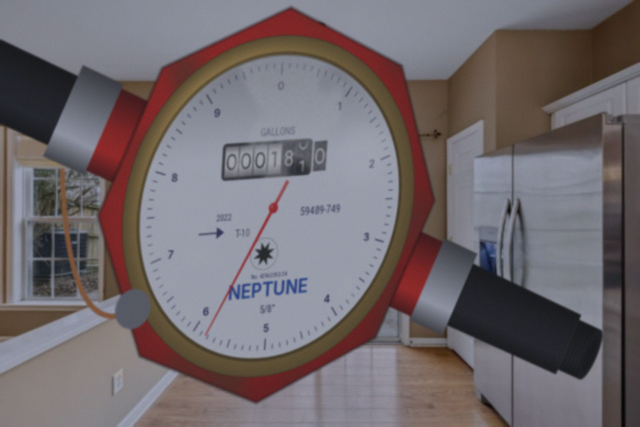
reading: {"value": 1805.8, "unit": "gal"}
